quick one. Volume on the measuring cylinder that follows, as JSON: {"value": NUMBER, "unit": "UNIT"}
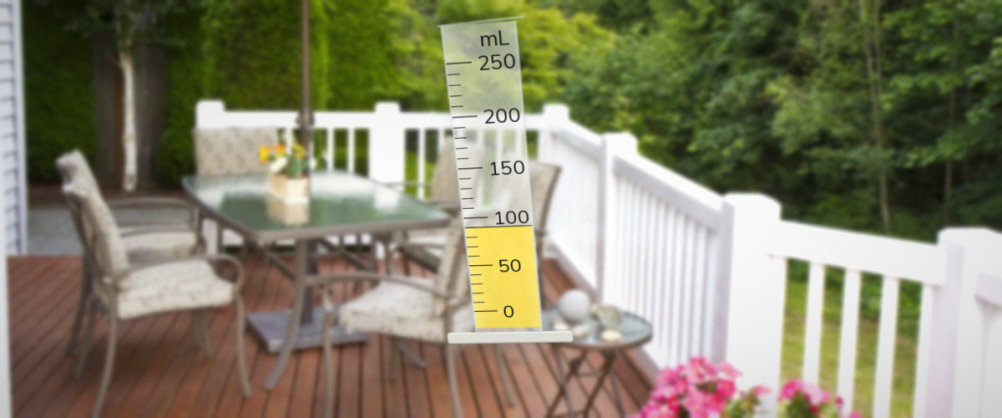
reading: {"value": 90, "unit": "mL"}
